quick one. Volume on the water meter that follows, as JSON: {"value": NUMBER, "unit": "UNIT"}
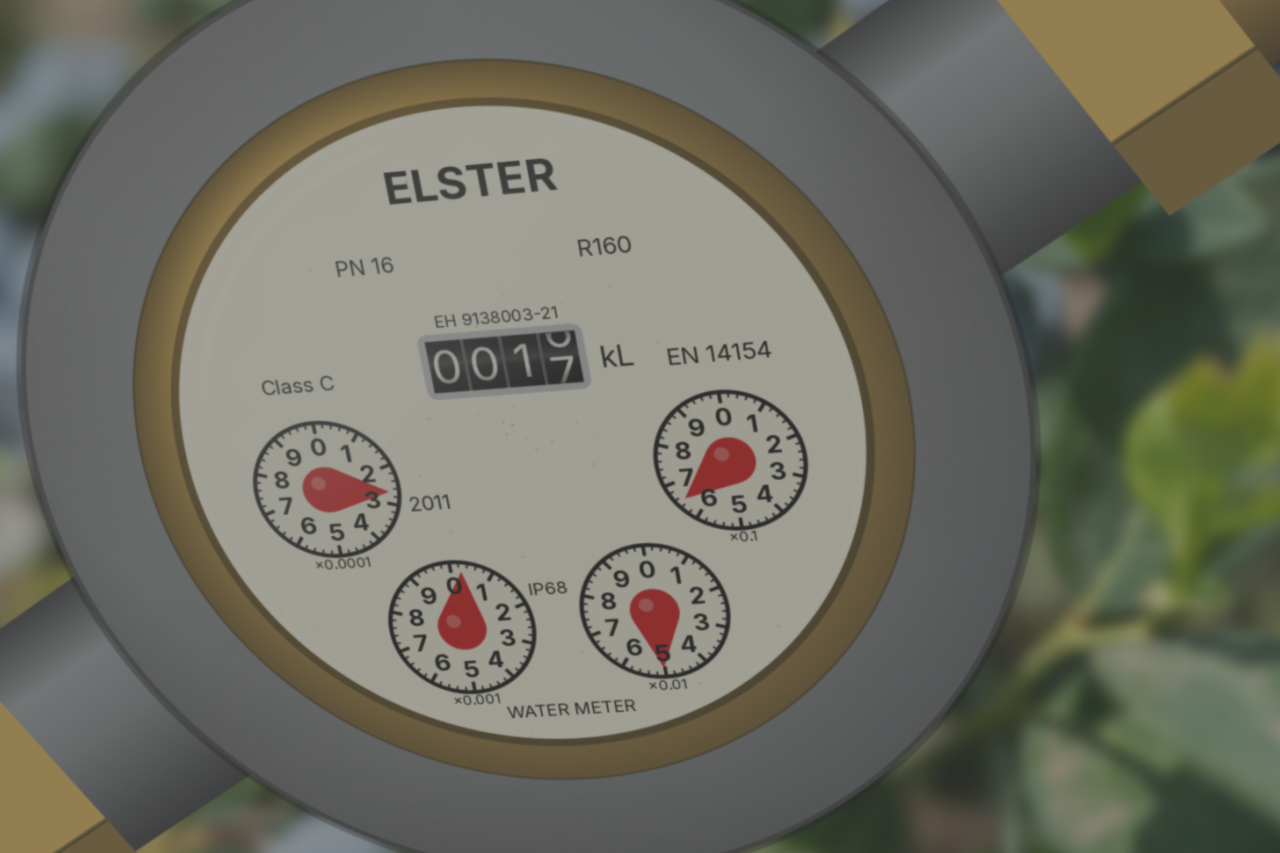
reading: {"value": 16.6502, "unit": "kL"}
